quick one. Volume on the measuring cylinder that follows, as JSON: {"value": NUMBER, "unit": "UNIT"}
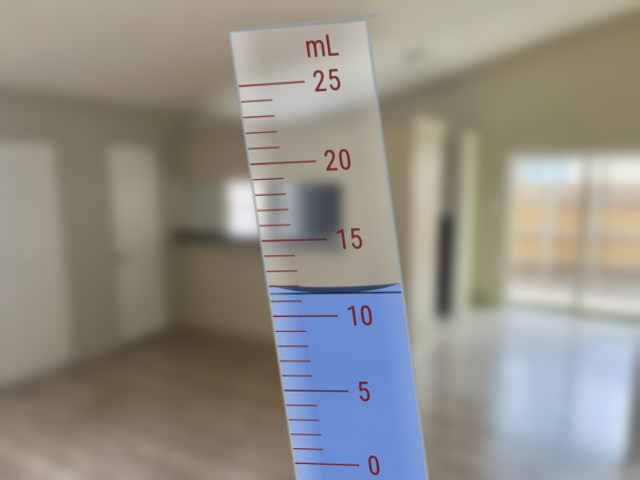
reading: {"value": 11.5, "unit": "mL"}
